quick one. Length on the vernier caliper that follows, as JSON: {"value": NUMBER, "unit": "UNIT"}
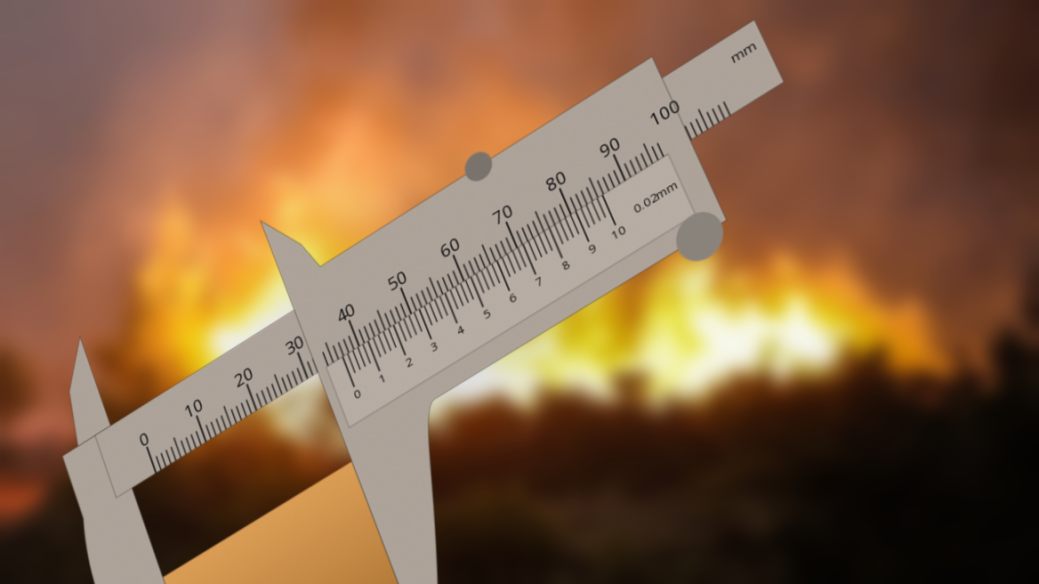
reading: {"value": 36.8, "unit": "mm"}
